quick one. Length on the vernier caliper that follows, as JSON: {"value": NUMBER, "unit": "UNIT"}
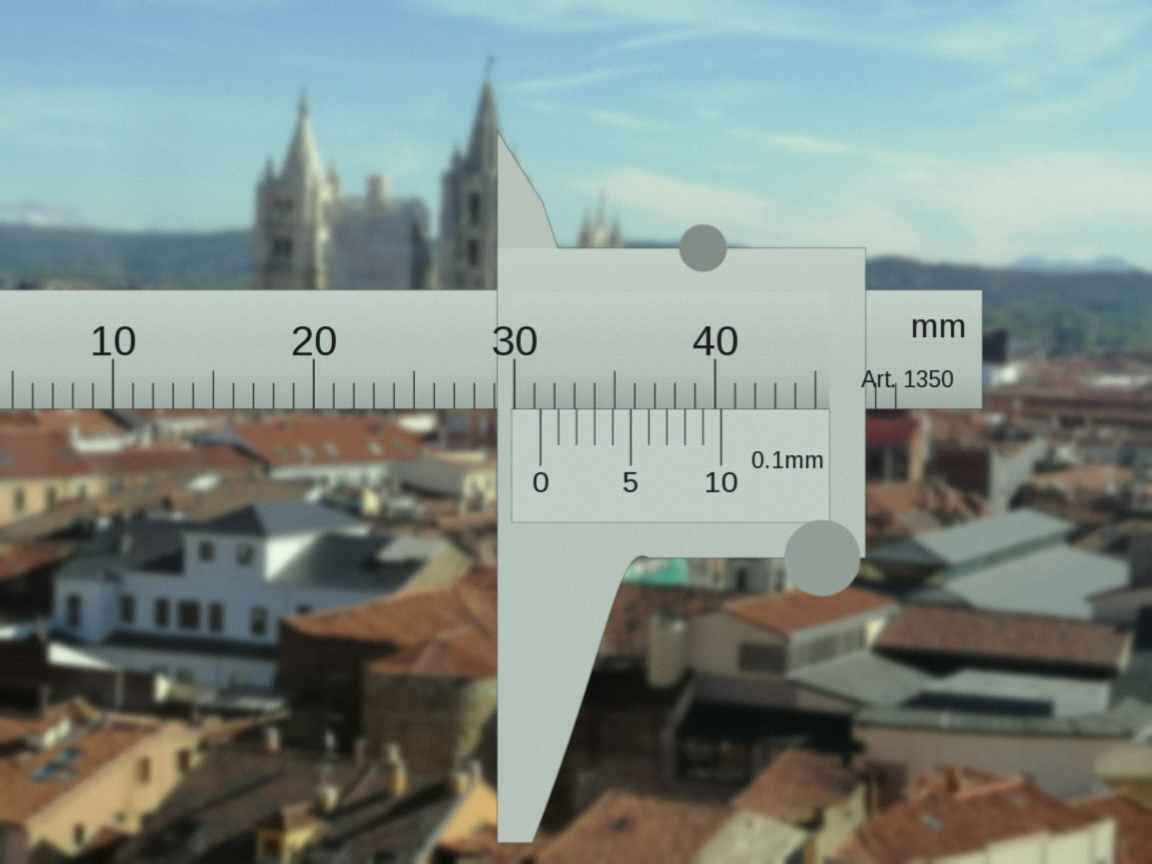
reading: {"value": 31.3, "unit": "mm"}
